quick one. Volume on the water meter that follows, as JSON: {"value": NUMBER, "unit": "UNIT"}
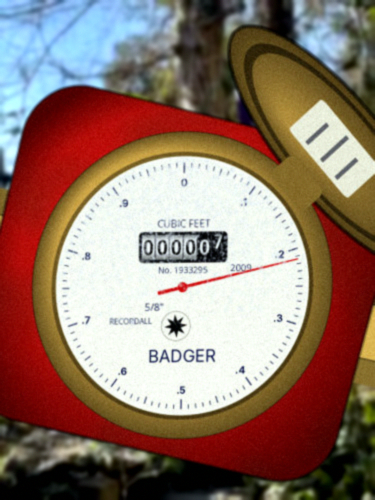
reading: {"value": 7.21, "unit": "ft³"}
